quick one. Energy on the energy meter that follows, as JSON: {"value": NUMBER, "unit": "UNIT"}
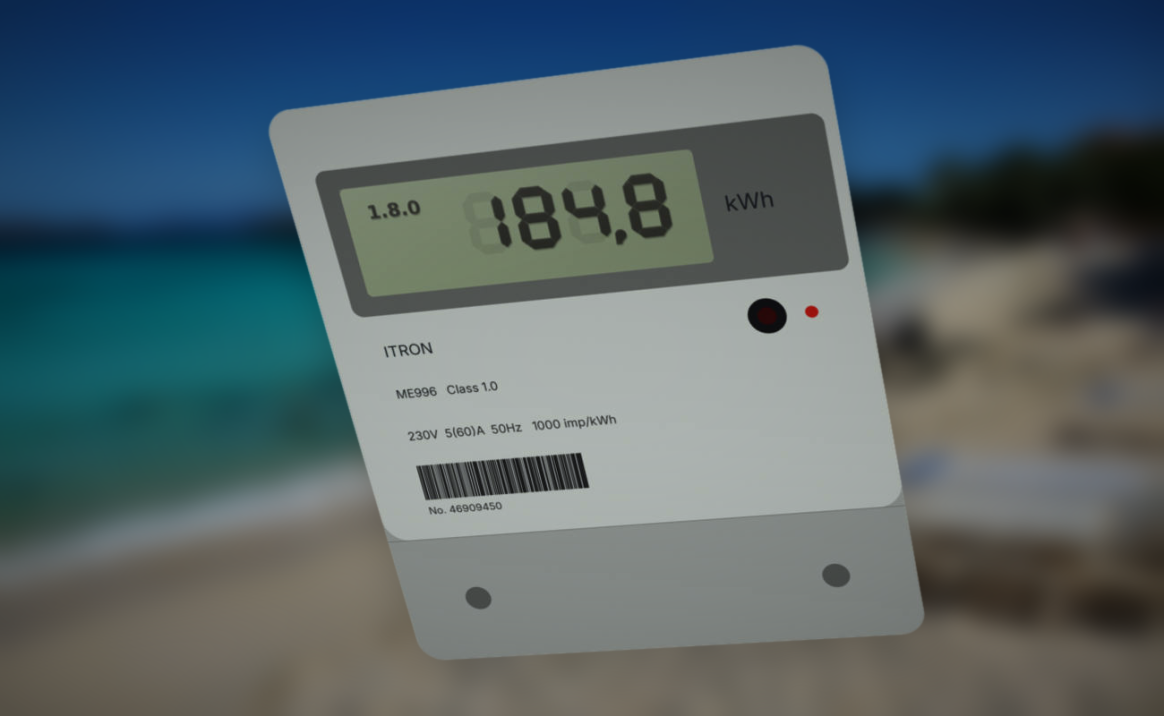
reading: {"value": 184.8, "unit": "kWh"}
